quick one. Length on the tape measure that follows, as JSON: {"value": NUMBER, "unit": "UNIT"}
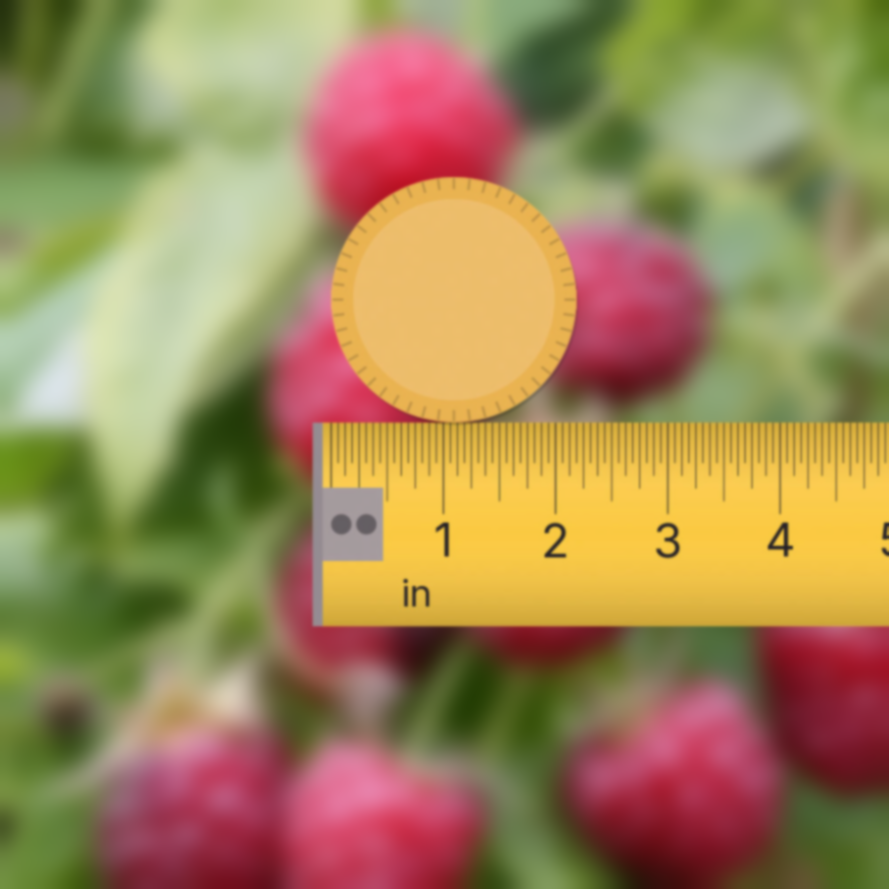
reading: {"value": 2.1875, "unit": "in"}
